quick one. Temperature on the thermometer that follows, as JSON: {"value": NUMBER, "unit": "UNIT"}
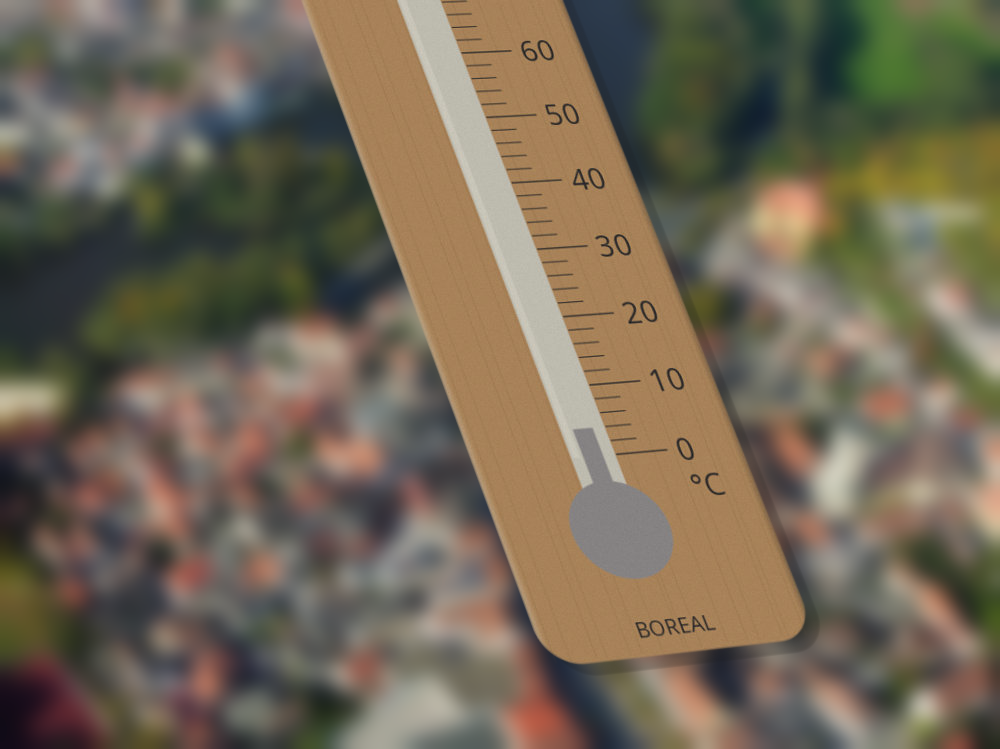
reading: {"value": 4, "unit": "°C"}
